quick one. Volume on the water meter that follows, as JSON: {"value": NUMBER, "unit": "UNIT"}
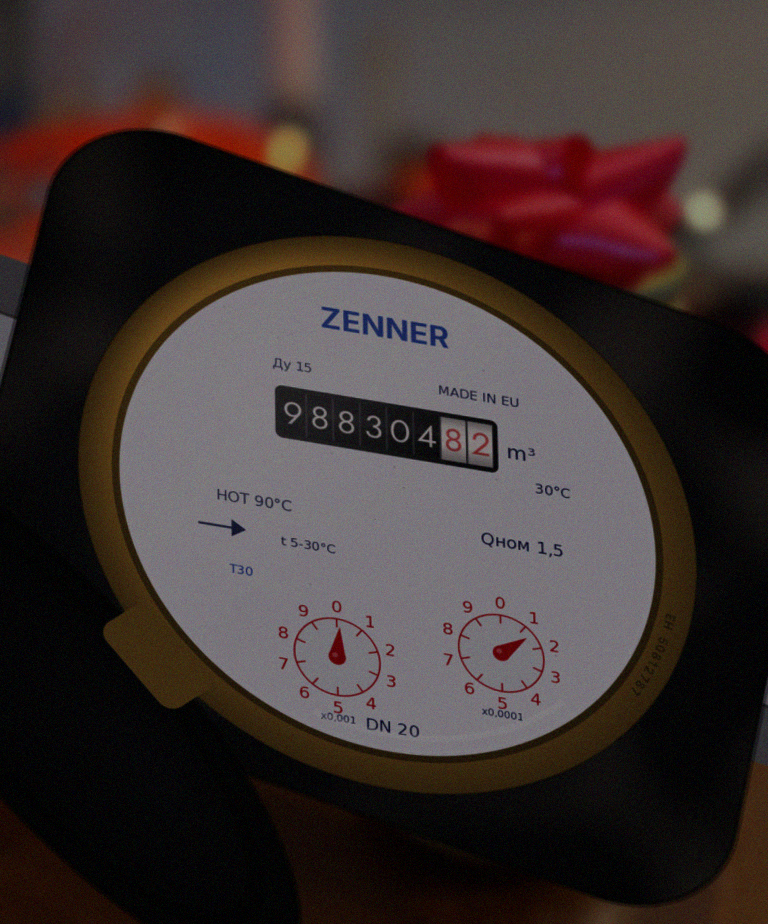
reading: {"value": 988304.8201, "unit": "m³"}
